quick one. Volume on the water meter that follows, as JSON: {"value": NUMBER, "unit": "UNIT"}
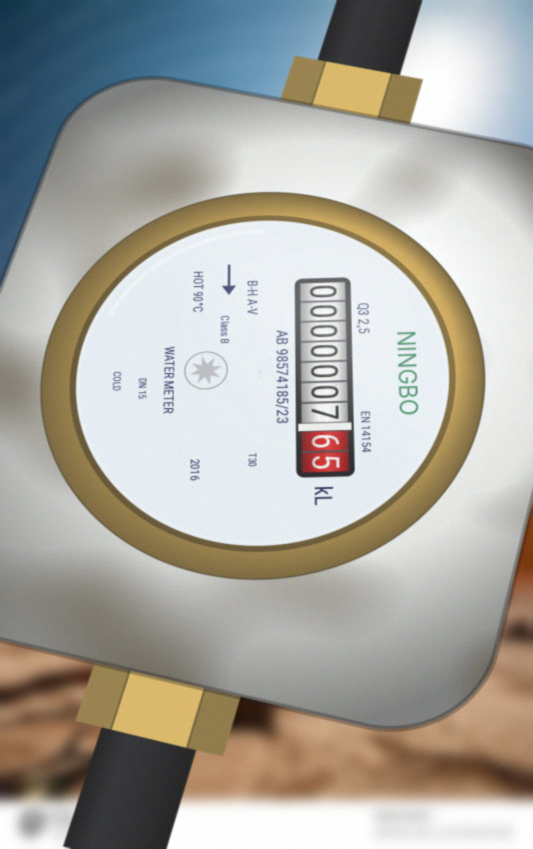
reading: {"value": 7.65, "unit": "kL"}
